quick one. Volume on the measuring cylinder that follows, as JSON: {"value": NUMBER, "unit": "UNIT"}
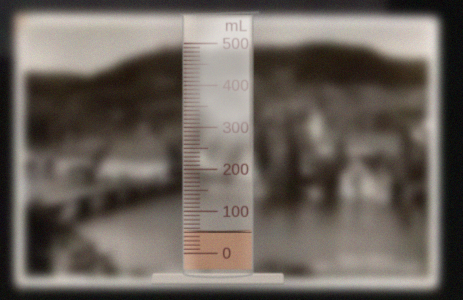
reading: {"value": 50, "unit": "mL"}
